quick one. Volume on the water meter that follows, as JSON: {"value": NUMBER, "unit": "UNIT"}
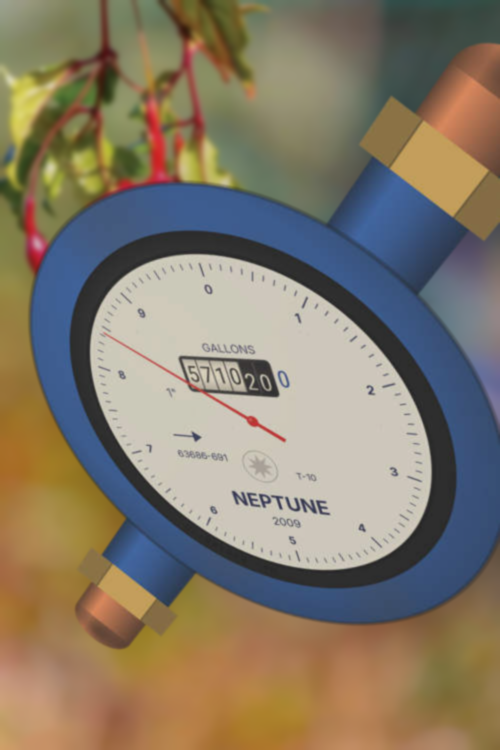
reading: {"value": 5710198.4, "unit": "gal"}
